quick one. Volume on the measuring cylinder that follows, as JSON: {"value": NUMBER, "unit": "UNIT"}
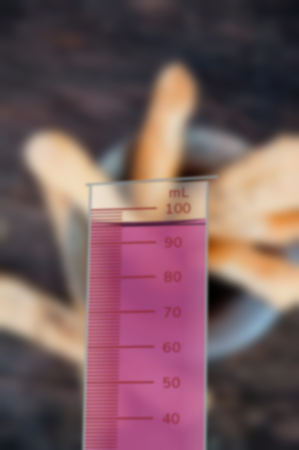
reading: {"value": 95, "unit": "mL"}
